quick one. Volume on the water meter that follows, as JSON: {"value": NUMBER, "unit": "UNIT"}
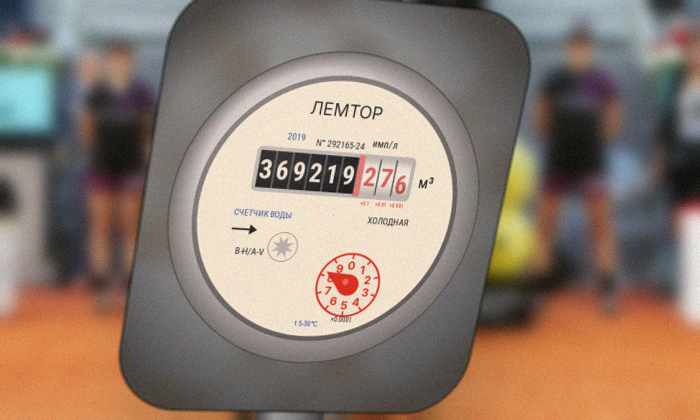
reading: {"value": 369219.2758, "unit": "m³"}
